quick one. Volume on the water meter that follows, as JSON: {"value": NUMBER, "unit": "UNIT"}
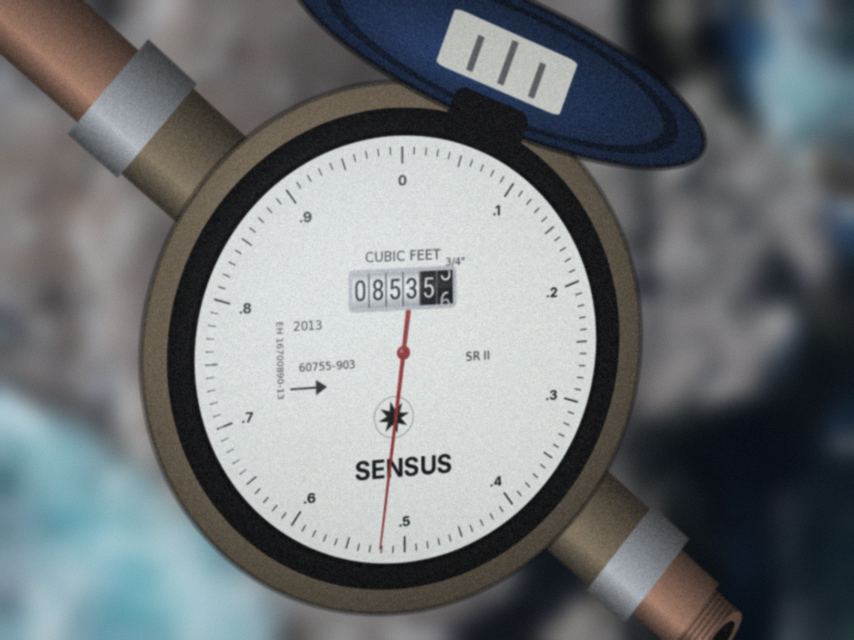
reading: {"value": 85355.52, "unit": "ft³"}
